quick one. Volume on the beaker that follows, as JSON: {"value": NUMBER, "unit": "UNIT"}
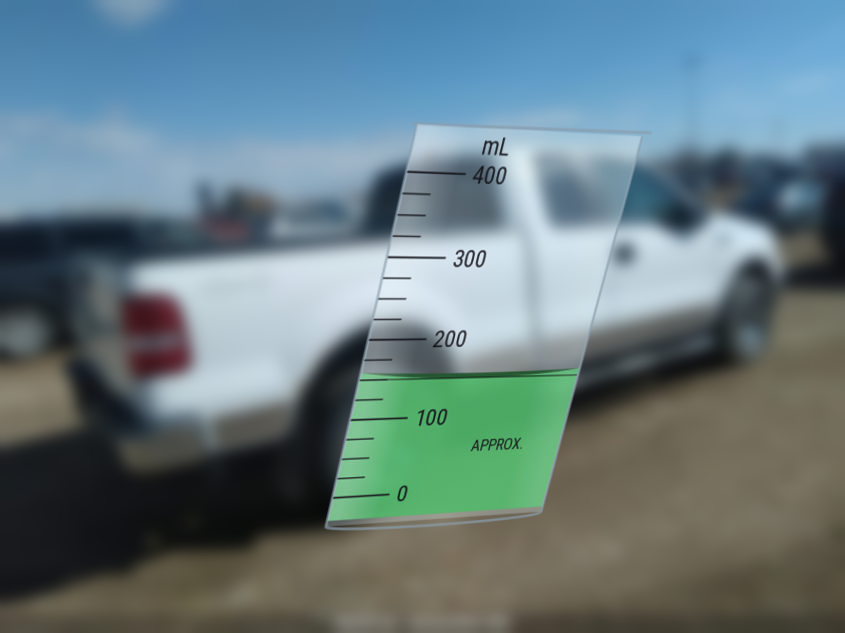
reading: {"value": 150, "unit": "mL"}
